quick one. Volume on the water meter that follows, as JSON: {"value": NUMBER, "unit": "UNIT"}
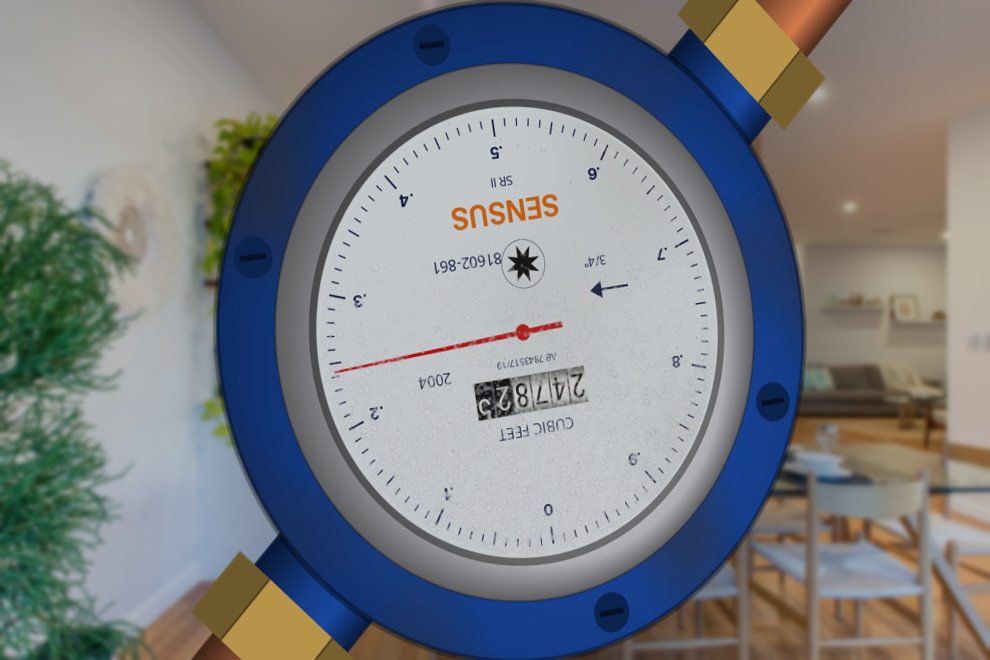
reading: {"value": 247825.24, "unit": "ft³"}
